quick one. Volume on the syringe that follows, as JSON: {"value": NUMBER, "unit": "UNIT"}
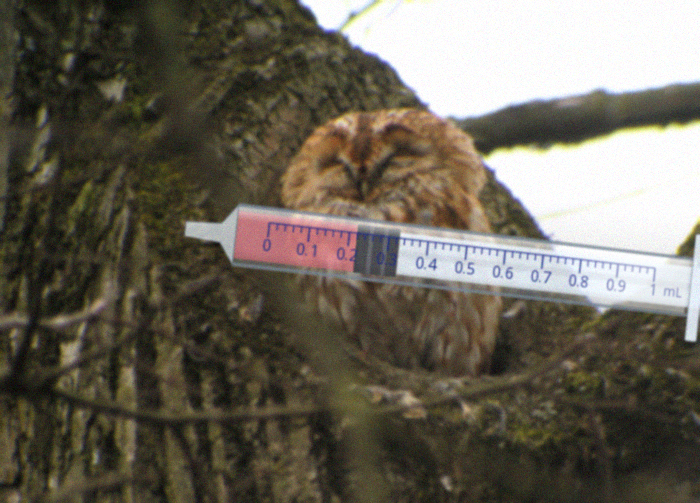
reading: {"value": 0.22, "unit": "mL"}
